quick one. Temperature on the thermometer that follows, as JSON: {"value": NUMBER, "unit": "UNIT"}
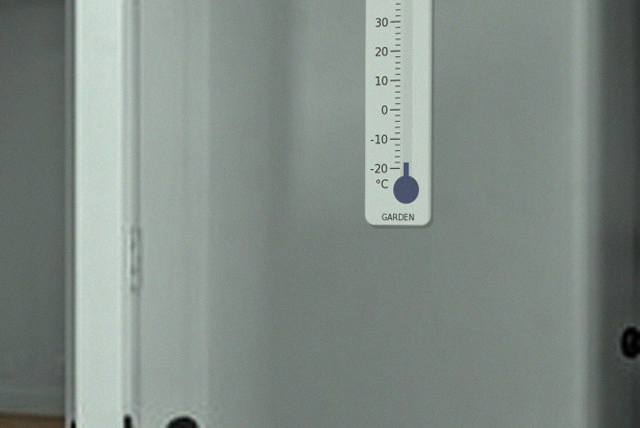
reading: {"value": -18, "unit": "°C"}
